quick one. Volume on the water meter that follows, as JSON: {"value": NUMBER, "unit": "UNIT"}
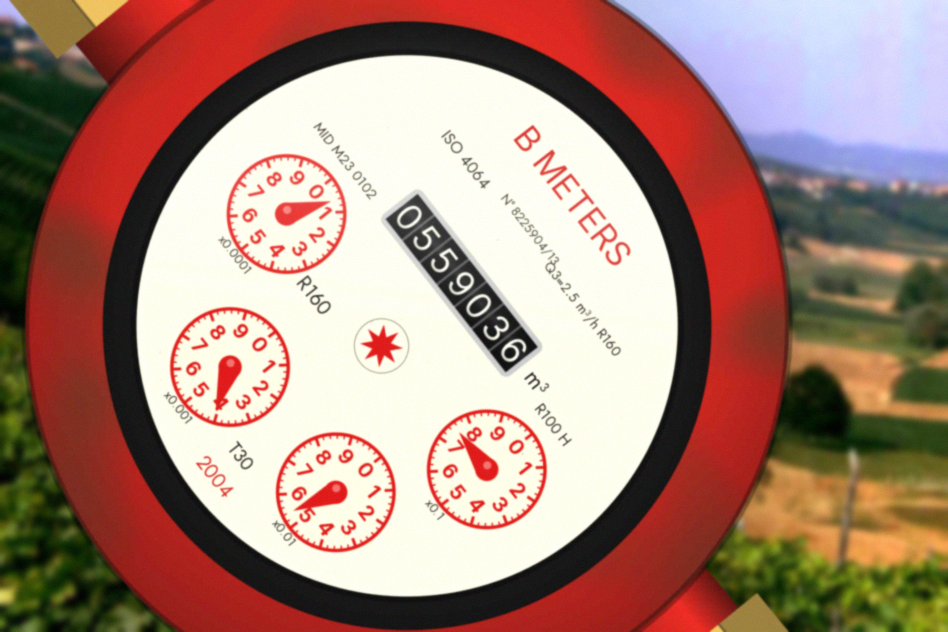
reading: {"value": 559036.7540, "unit": "m³"}
